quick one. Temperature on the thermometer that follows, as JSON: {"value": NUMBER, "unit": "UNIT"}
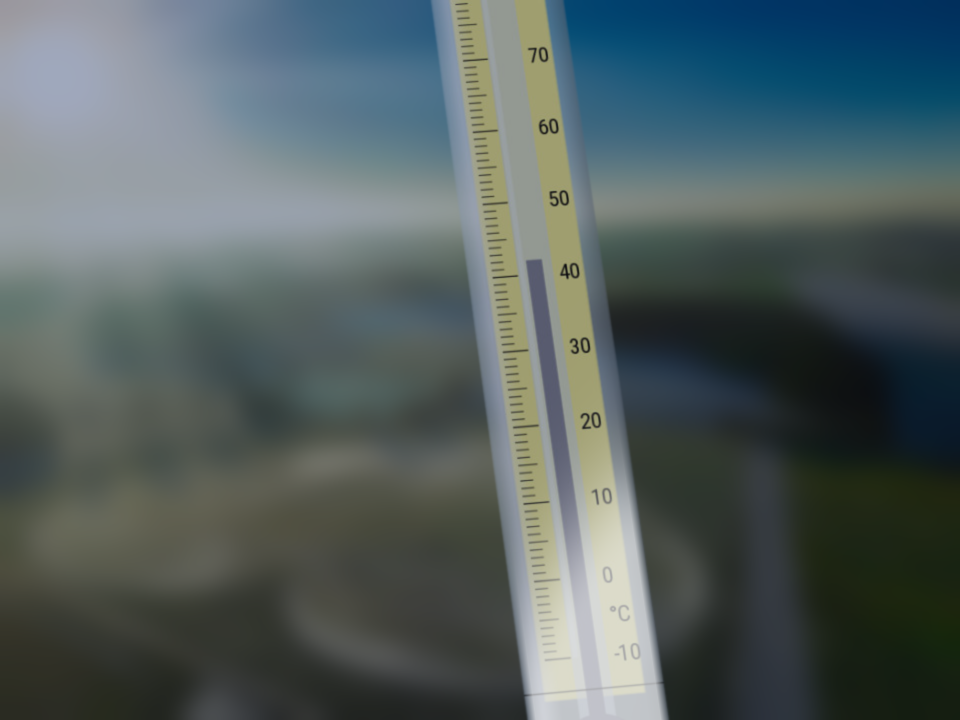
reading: {"value": 42, "unit": "°C"}
